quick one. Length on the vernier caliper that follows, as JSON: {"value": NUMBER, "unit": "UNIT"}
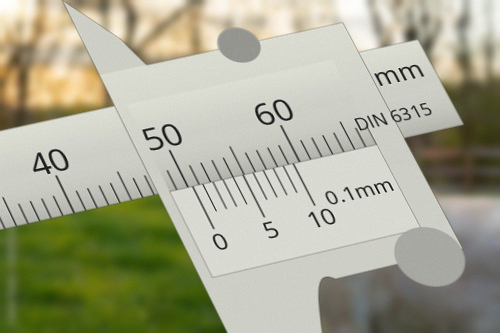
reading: {"value": 50.4, "unit": "mm"}
